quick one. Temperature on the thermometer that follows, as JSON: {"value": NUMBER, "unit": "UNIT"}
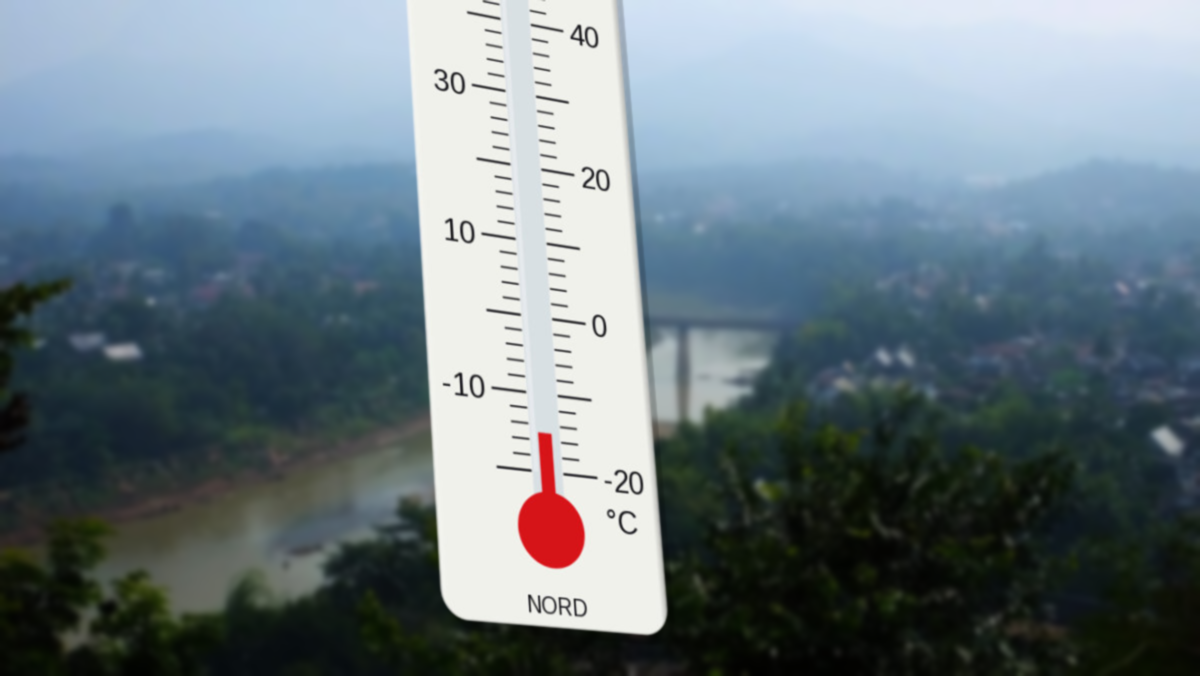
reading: {"value": -15, "unit": "°C"}
